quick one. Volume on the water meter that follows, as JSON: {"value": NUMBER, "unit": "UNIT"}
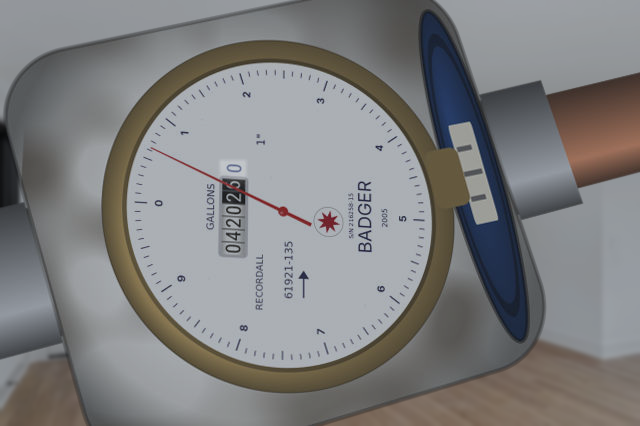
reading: {"value": 420260.6, "unit": "gal"}
